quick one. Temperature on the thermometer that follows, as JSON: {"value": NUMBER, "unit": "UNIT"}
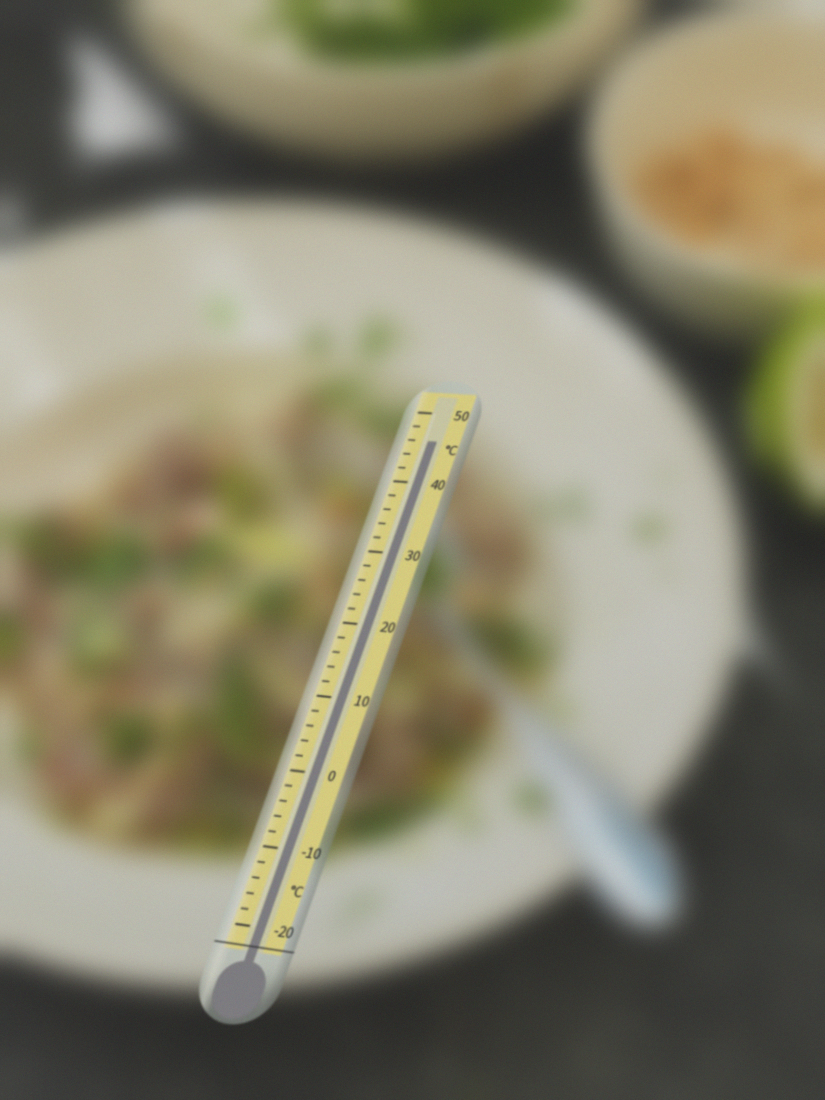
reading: {"value": 46, "unit": "°C"}
